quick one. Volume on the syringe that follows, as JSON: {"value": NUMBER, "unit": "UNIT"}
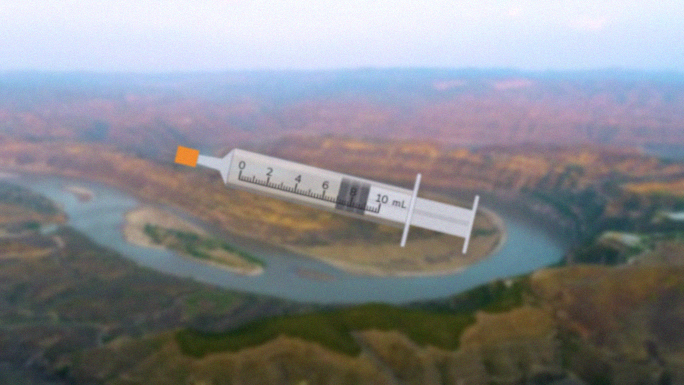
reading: {"value": 7, "unit": "mL"}
